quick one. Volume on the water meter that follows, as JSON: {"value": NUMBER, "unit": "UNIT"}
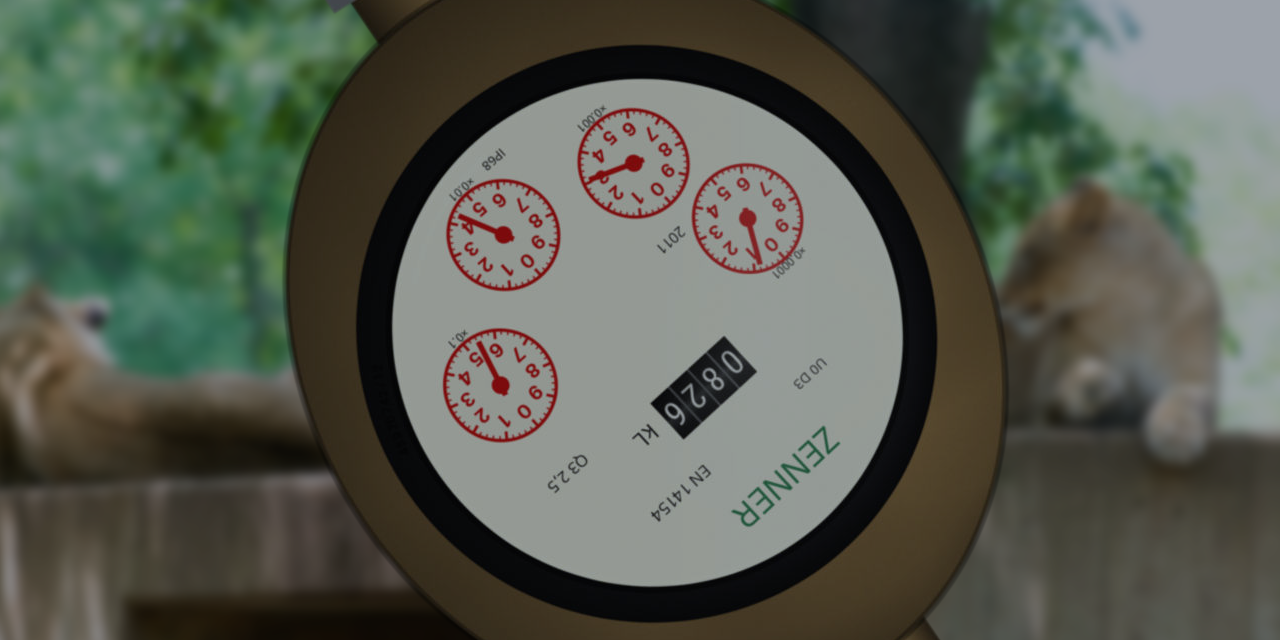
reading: {"value": 826.5430, "unit": "kL"}
